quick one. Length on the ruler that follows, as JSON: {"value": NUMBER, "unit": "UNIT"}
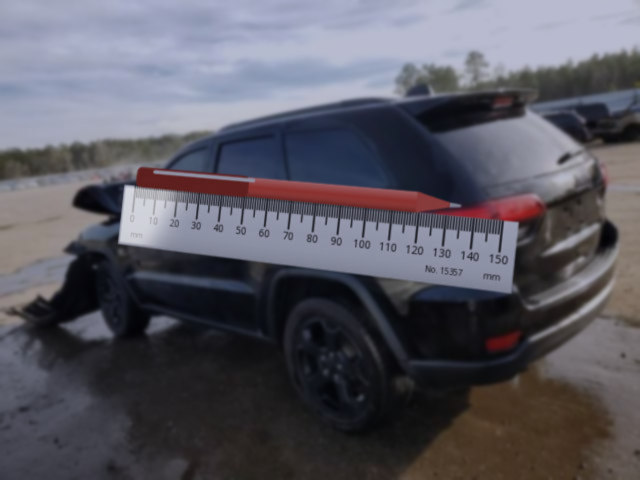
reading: {"value": 135, "unit": "mm"}
